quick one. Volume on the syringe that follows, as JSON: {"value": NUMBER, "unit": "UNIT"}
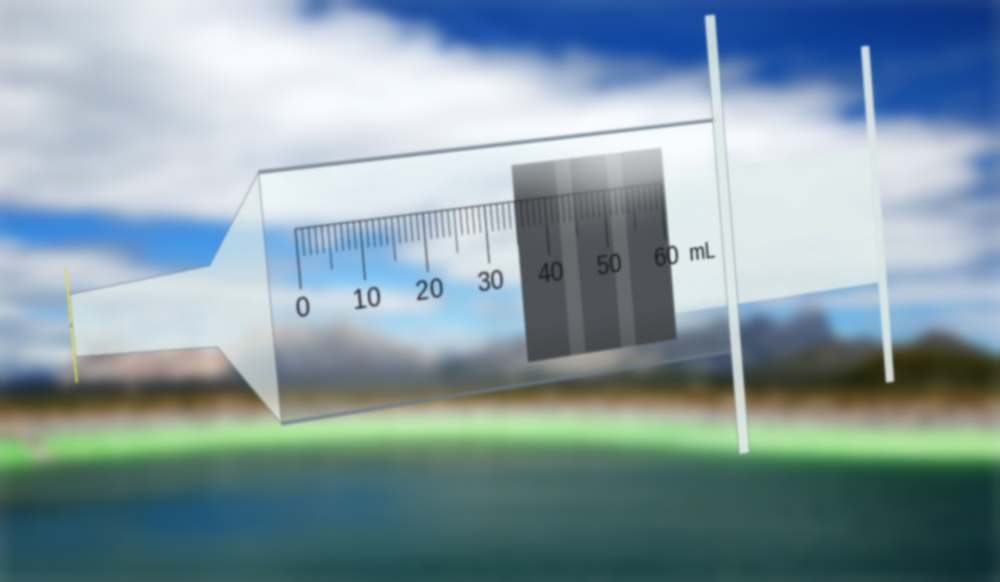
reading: {"value": 35, "unit": "mL"}
